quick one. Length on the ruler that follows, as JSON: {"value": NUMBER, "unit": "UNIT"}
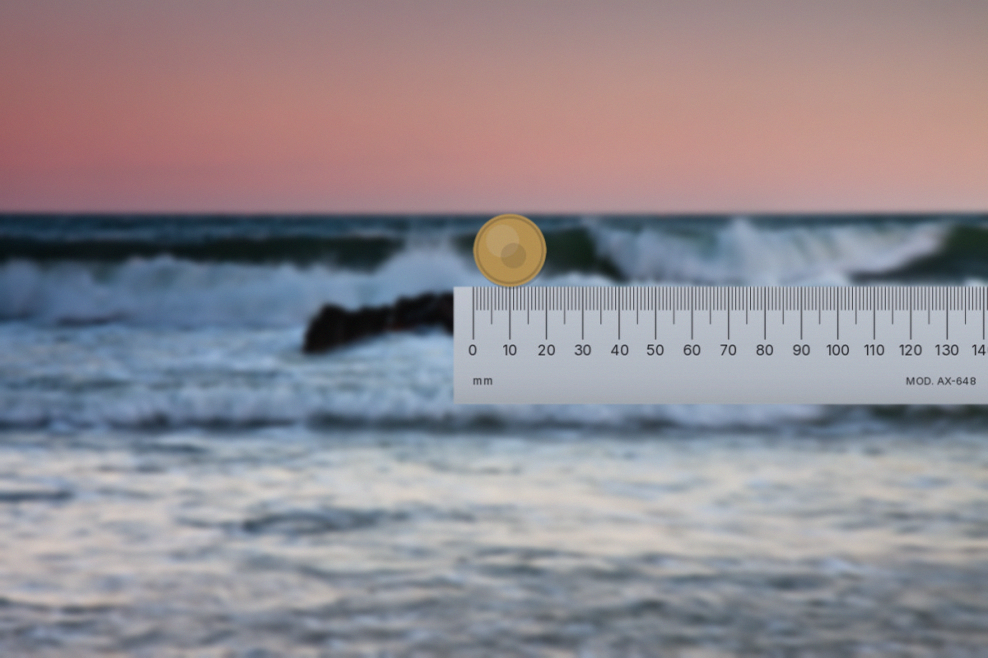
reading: {"value": 20, "unit": "mm"}
